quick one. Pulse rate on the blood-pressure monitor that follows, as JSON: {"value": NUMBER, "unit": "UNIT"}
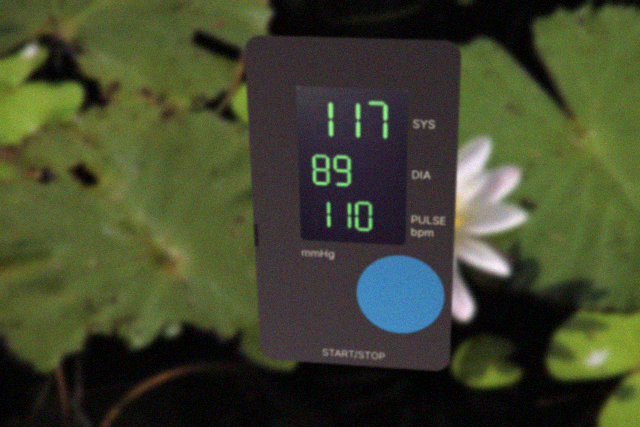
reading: {"value": 110, "unit": "bpm"}
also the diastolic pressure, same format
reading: {"value": 89, "unit": "mmHg"}
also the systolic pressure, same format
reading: {"value": 117, "unit": "mmHg"}
